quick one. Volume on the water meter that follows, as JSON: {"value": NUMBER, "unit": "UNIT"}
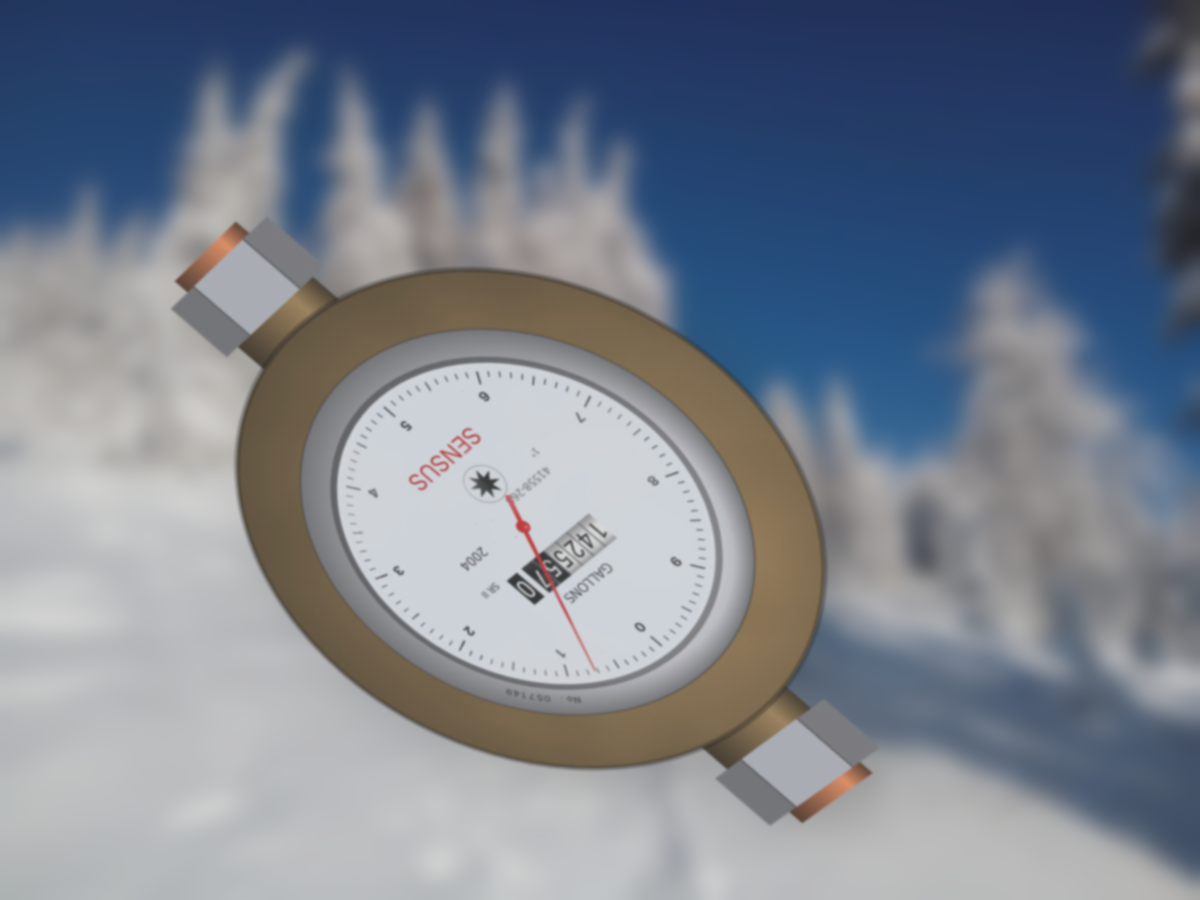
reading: {"value": 1425570.7, "unit": "gal"}
